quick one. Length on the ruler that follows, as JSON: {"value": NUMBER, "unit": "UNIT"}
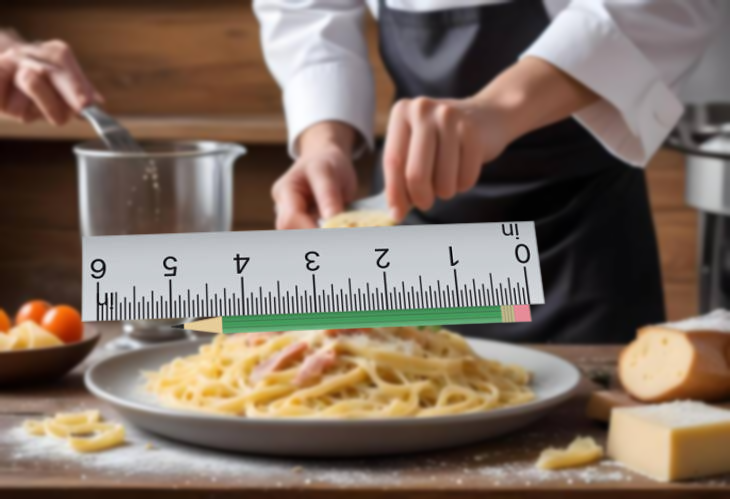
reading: {"value": 5, "unit": "in"}
